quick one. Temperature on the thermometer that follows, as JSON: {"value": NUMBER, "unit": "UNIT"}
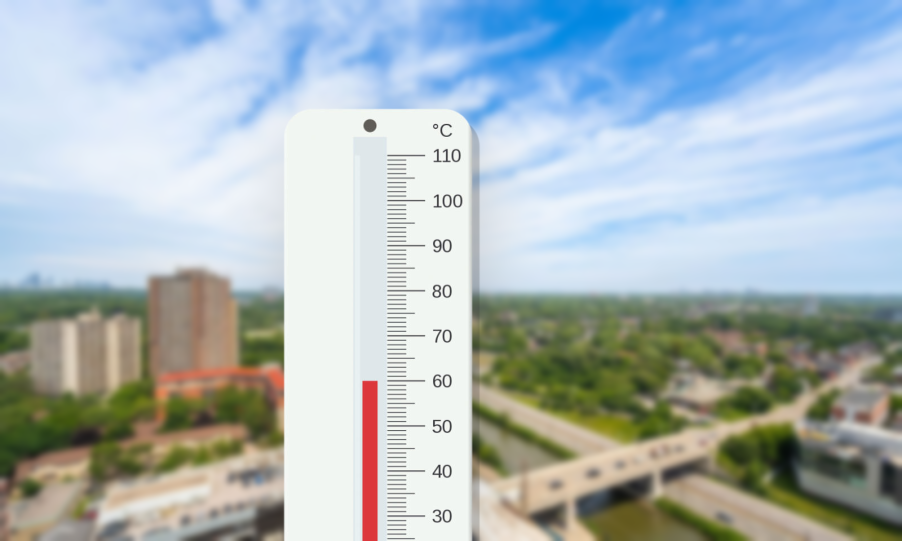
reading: {"value": 60, "unit": "°C"}
